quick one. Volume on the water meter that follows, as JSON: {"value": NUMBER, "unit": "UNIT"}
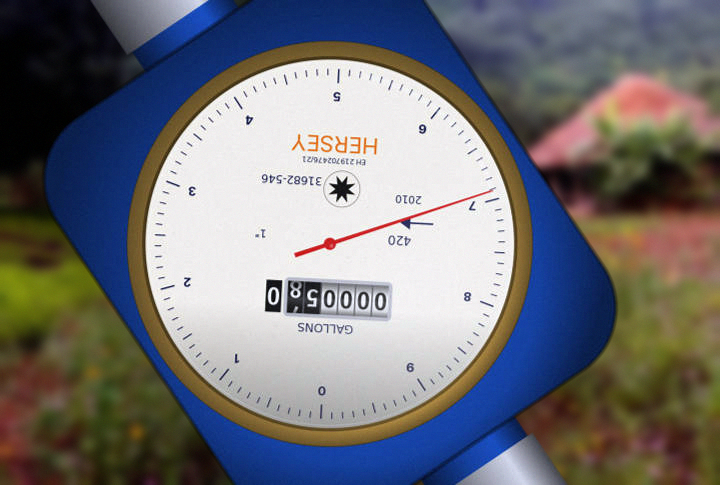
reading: {"value": 576.9, "unit": "gal"}
